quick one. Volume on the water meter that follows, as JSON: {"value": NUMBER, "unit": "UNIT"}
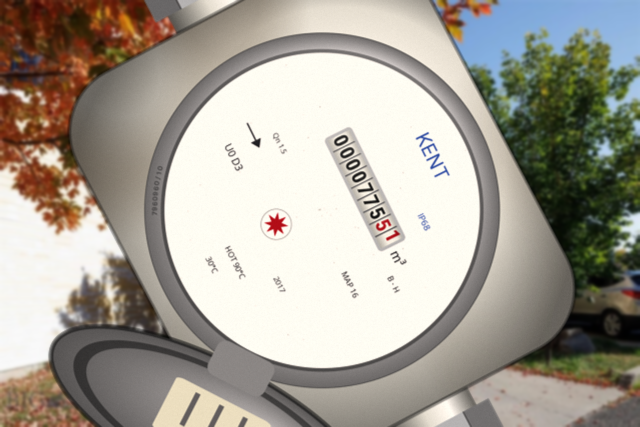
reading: {"value": 775.51, "unit": "m³"}
